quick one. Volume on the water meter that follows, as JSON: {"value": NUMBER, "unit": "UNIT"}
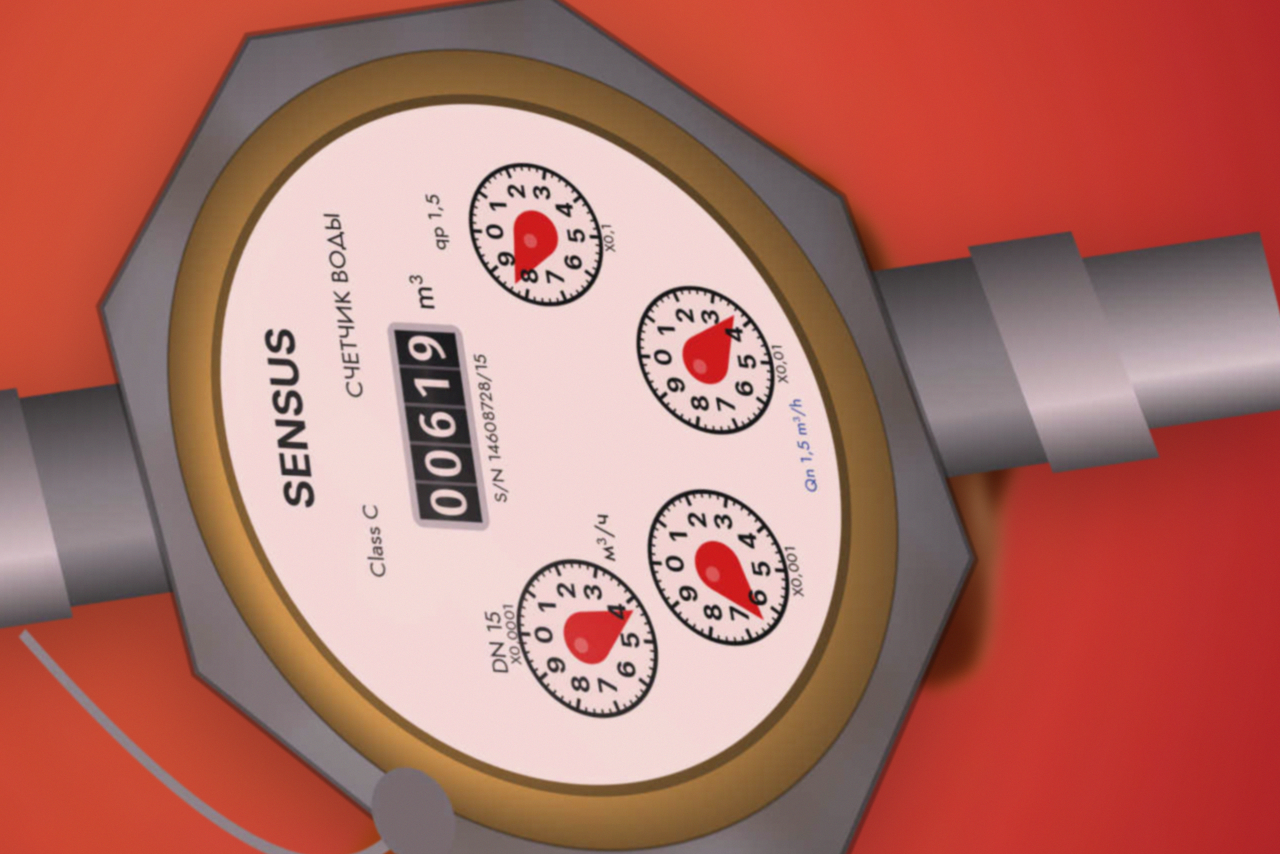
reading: {"value": 619.8364, "unit": "m³"}
